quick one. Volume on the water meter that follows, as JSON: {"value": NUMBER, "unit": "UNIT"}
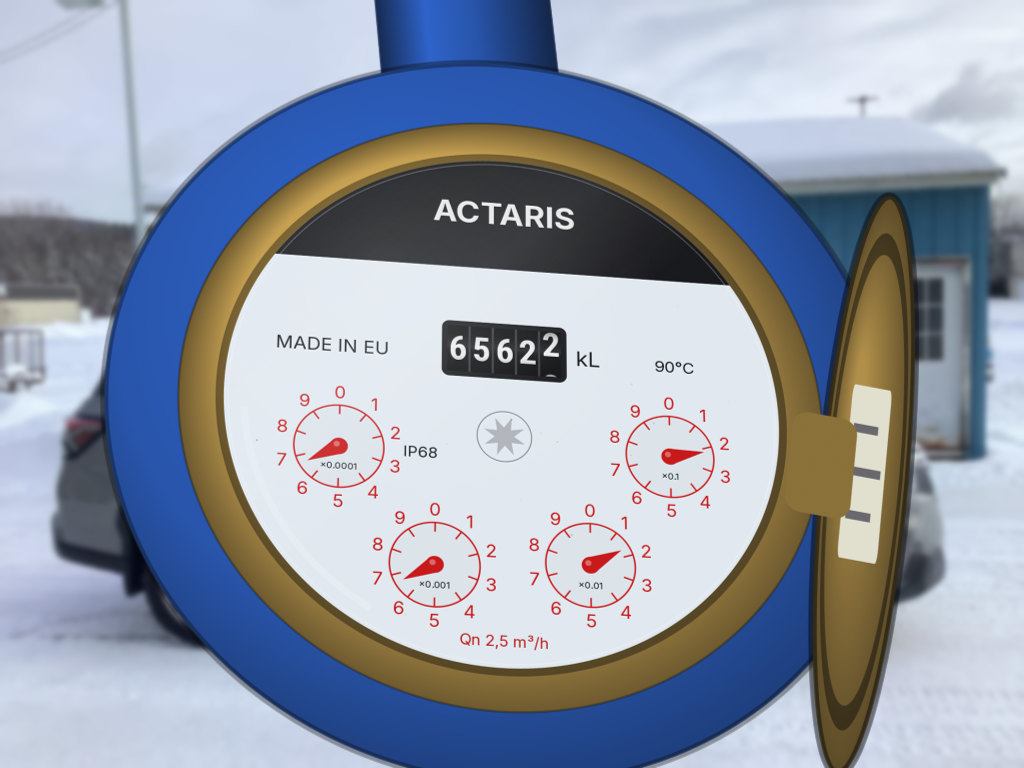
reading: {"value": 65622.2166, "unit": "kL"}
